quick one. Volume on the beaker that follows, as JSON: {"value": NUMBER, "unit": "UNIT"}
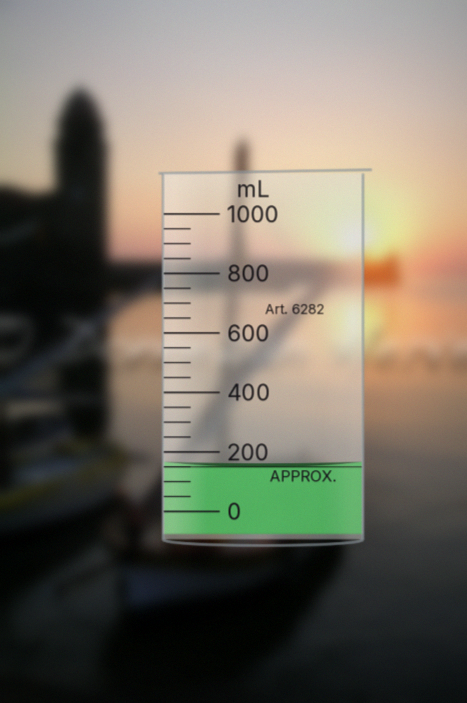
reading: {"value": 150, "unit": "mL"}
